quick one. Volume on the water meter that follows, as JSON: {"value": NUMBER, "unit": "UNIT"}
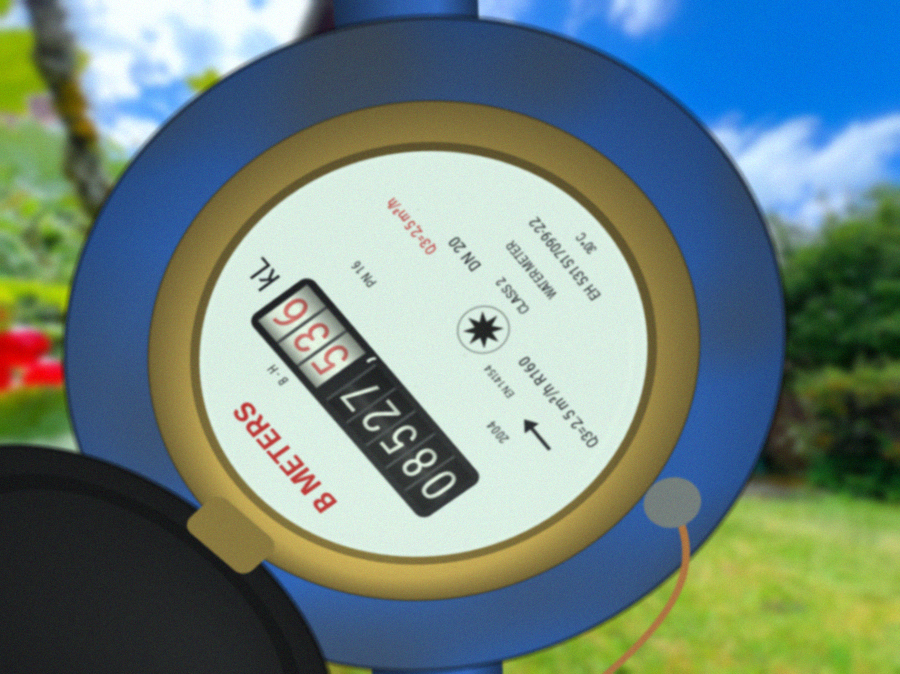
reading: {"value": 8527.536, "unit": "kL"}
